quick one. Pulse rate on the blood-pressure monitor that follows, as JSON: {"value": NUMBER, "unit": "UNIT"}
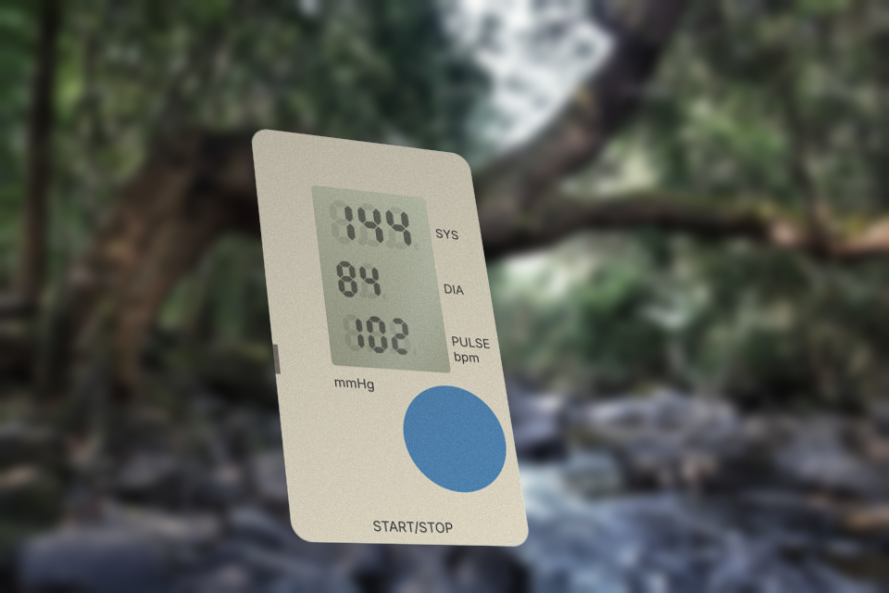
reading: {"value": 102, "unit": "bpm"}
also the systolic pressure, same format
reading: {"value": 144, "unit": "mmHg"}
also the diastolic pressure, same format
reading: {"value": 84, "unit": "mmHg"}
